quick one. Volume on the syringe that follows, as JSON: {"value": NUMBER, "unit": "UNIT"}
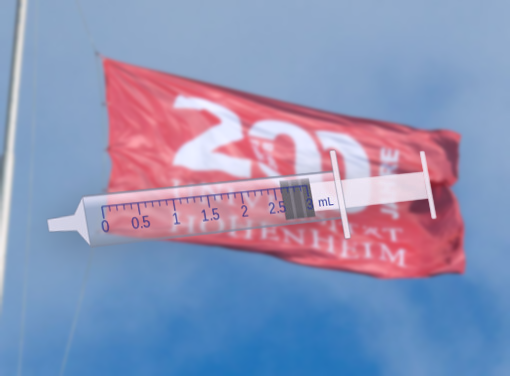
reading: {"value": 2.6, "unit": "mL"}
